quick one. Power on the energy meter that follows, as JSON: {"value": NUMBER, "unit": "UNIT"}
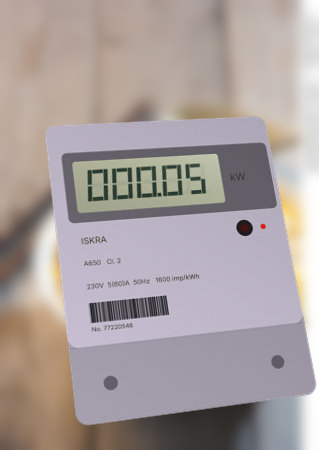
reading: {"value": 0.05, "unit": "kW"}
